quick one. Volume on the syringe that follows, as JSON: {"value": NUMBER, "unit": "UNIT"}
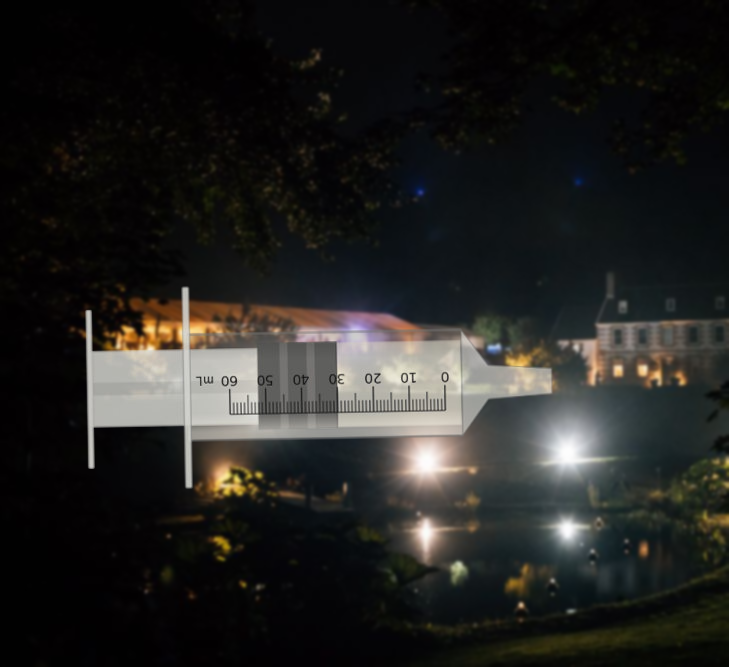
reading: {"value": 30, "unit": "mL"}
